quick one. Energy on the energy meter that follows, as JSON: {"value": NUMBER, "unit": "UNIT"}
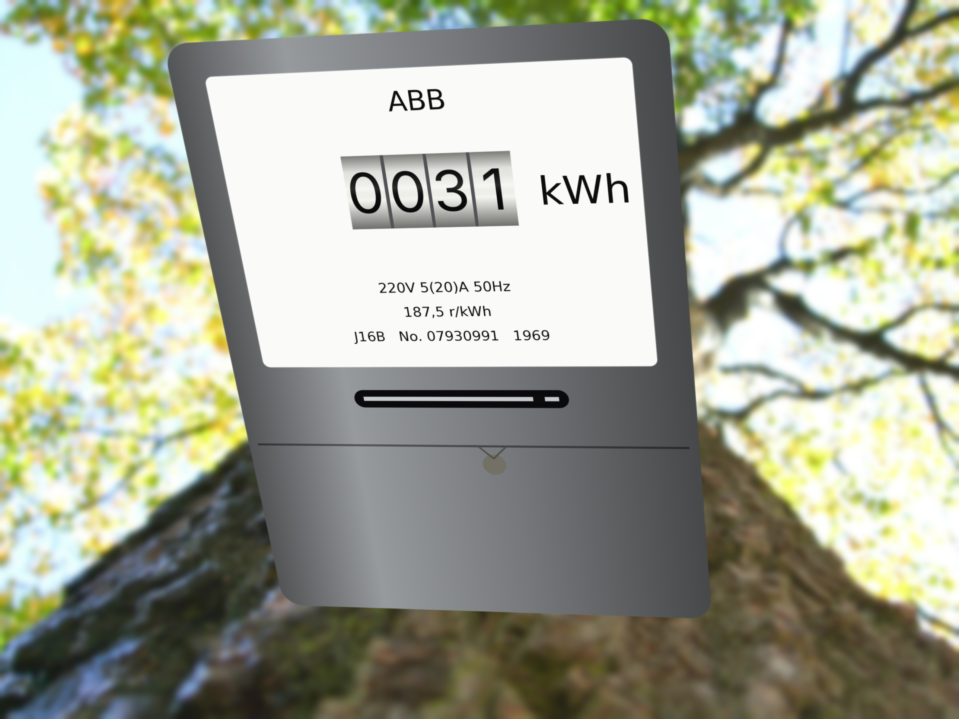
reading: {"value": 31, "unit": "kWh"}
